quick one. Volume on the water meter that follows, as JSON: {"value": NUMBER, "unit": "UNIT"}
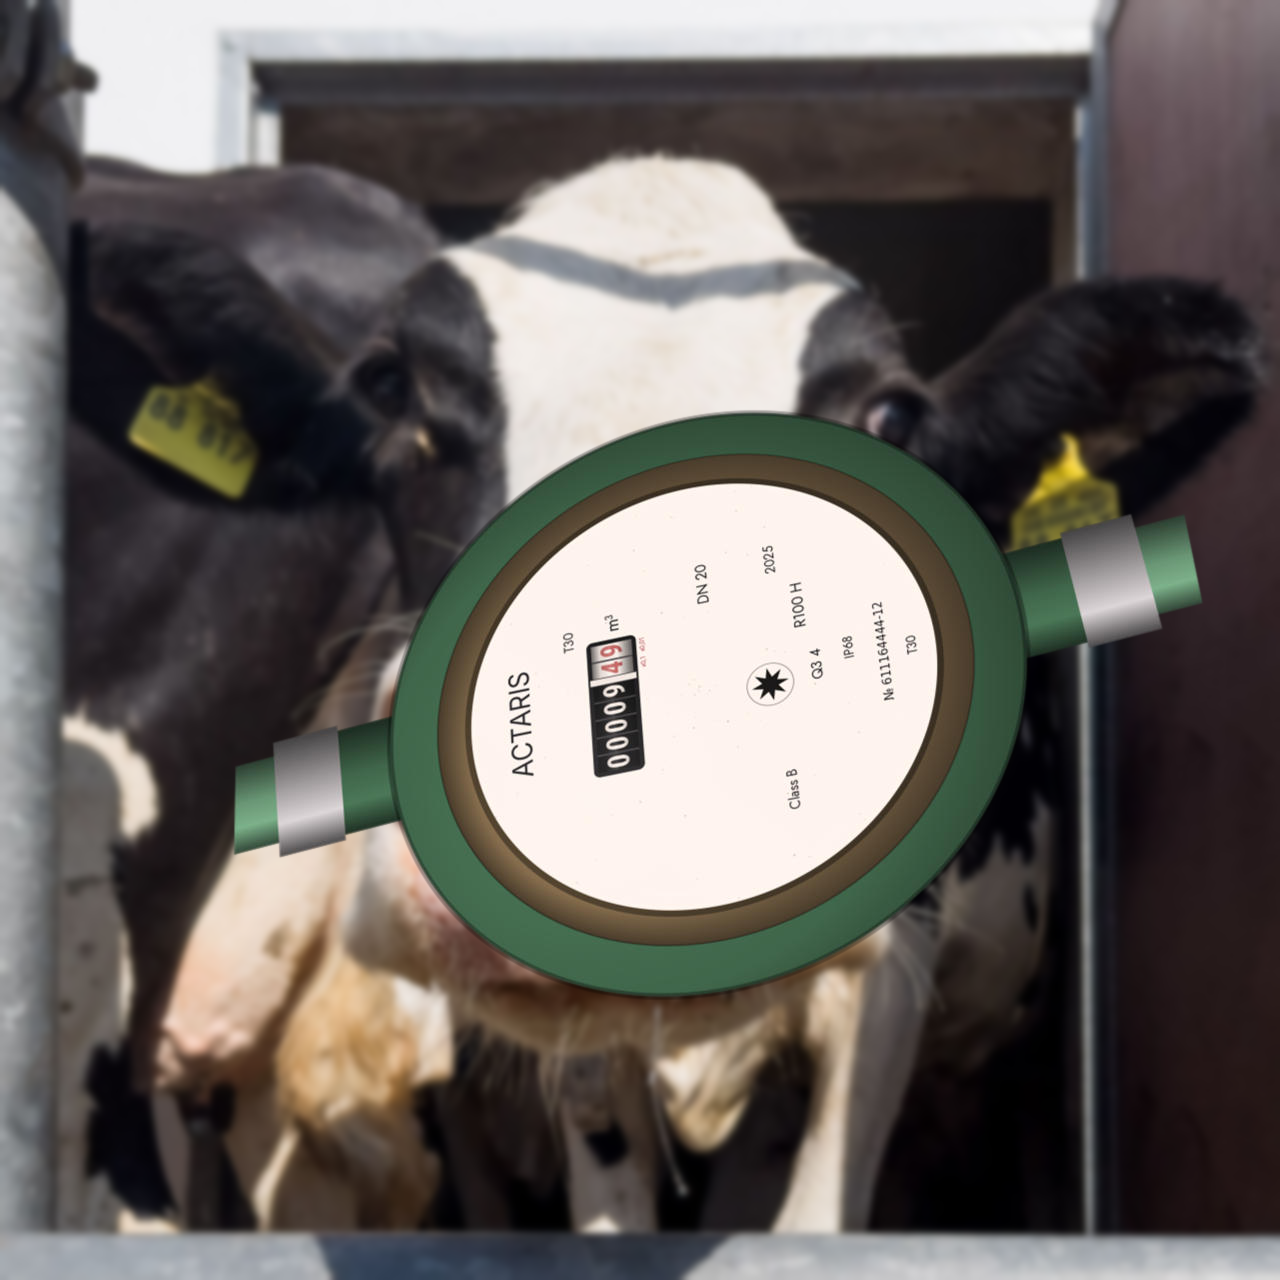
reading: {"value": 9.49, "unit": "m³"}
